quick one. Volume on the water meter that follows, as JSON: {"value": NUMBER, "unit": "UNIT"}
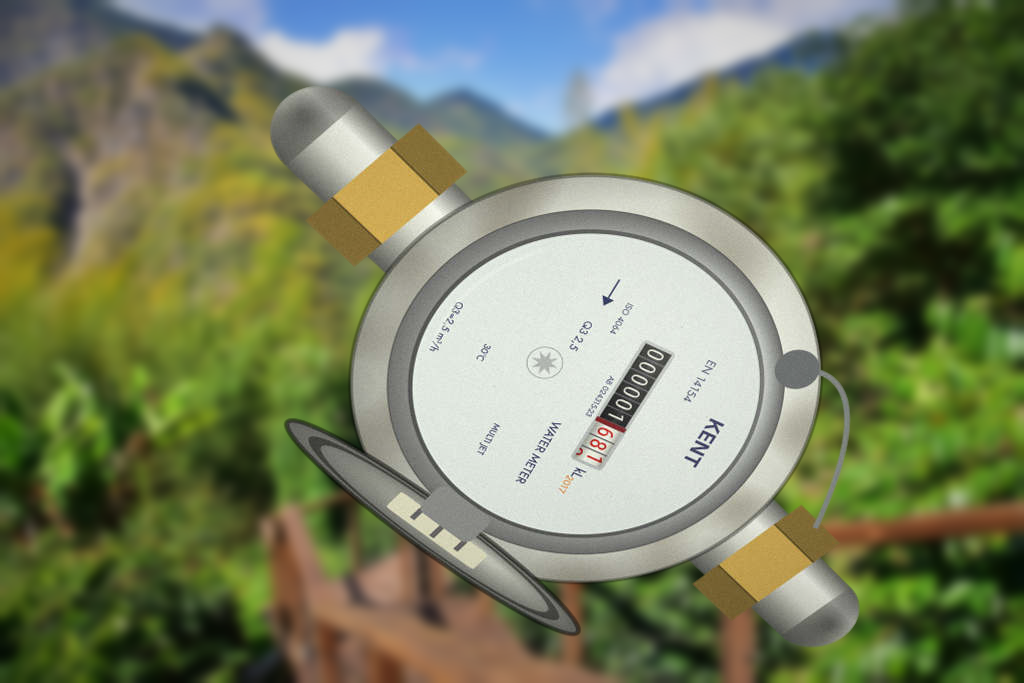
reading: {"value": 1.681, "unit": "kL"}
